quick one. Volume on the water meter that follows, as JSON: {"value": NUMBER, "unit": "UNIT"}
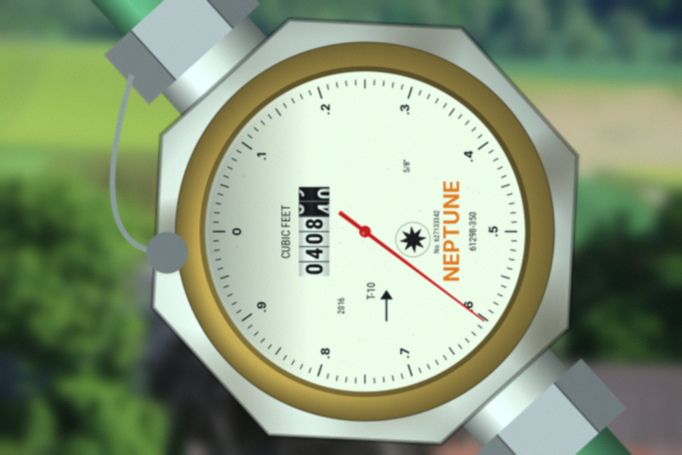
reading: {"value": 40839.60, "unit": "ft³"}
